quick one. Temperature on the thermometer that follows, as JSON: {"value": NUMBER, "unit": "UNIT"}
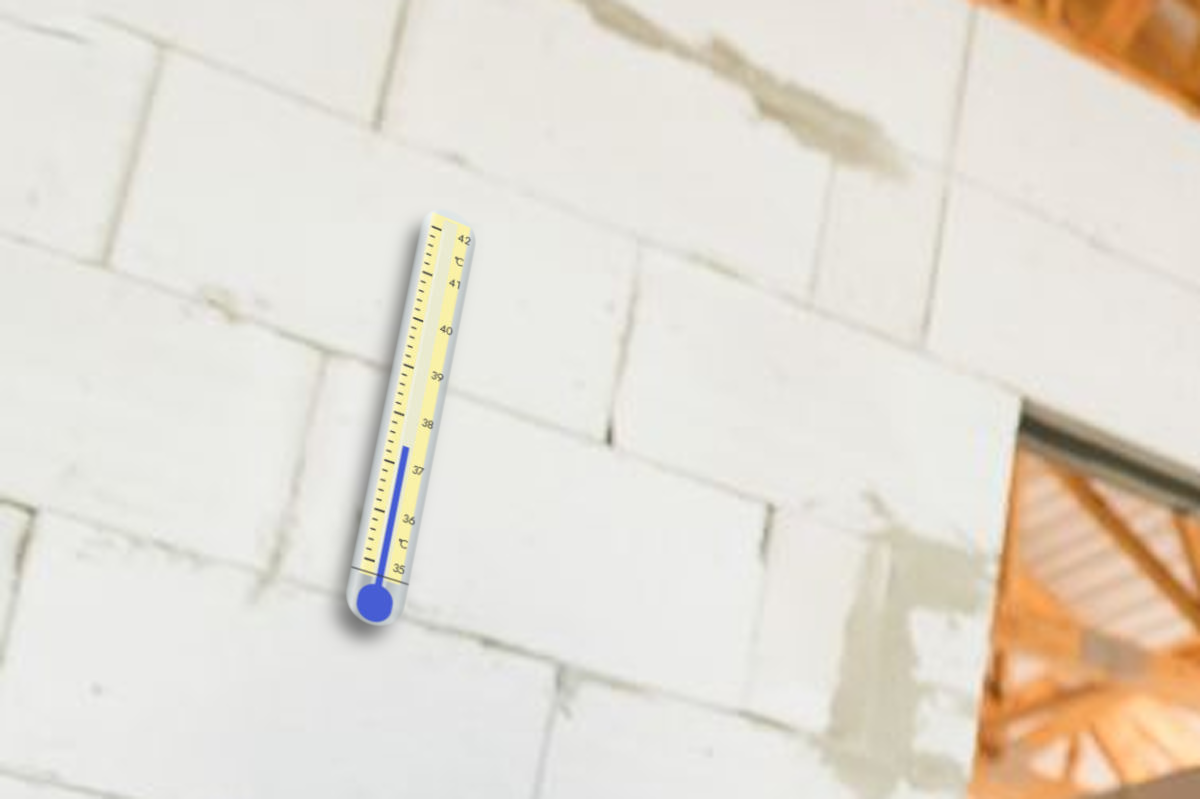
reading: {"value": 37.4, "unit": "°C"}
